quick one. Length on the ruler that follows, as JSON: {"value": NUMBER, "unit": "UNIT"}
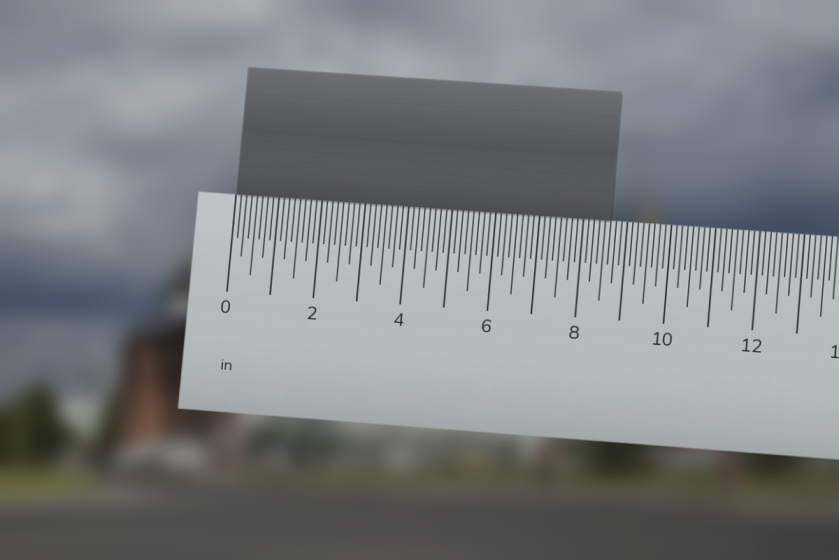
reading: {"value": 8.625, "unit": "in"}
